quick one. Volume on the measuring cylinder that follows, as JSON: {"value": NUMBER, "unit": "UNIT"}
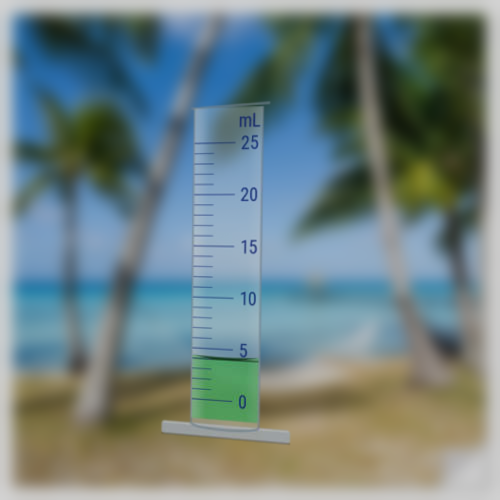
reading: {"value": 4, "unit": "mL"}
